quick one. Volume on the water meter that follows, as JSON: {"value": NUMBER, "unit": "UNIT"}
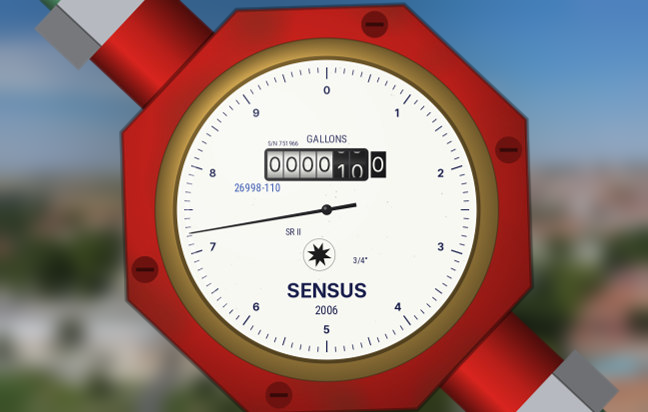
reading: {"value": 97.2, "unit": "gal"}
